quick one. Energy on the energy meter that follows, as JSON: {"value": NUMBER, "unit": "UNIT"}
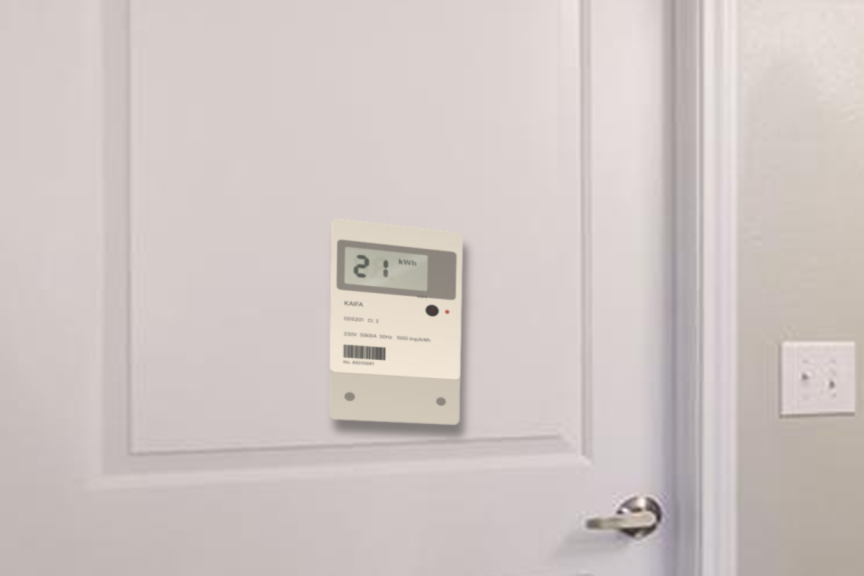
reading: {"value": 21, "unit": "kWh"}
